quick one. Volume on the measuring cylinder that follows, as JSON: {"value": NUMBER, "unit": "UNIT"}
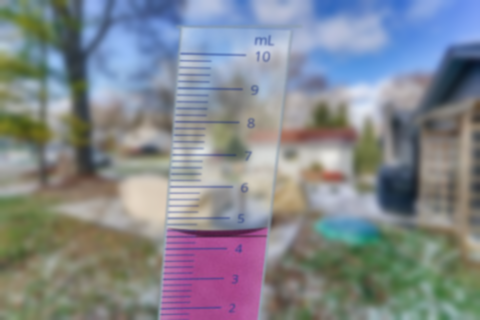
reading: {"value": 4.4, "unit": "mL"}
